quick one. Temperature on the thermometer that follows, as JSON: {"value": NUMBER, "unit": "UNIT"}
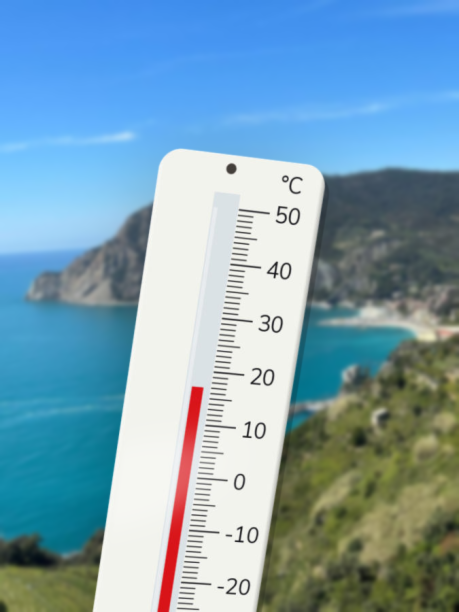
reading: {"value": 17, "unit": "°C"}
